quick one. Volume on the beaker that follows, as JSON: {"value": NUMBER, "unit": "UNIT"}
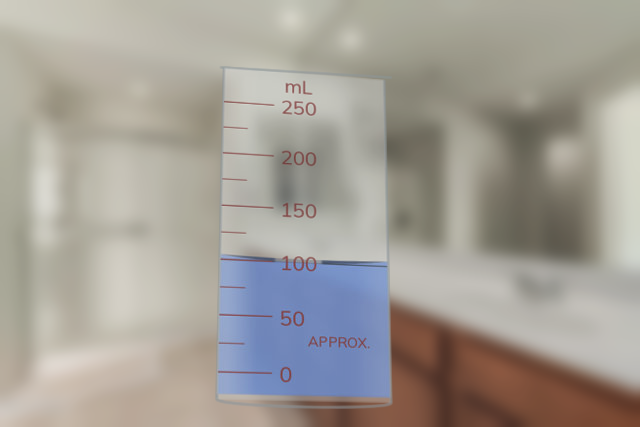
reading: {"value": 100, "unit": "mL"}
